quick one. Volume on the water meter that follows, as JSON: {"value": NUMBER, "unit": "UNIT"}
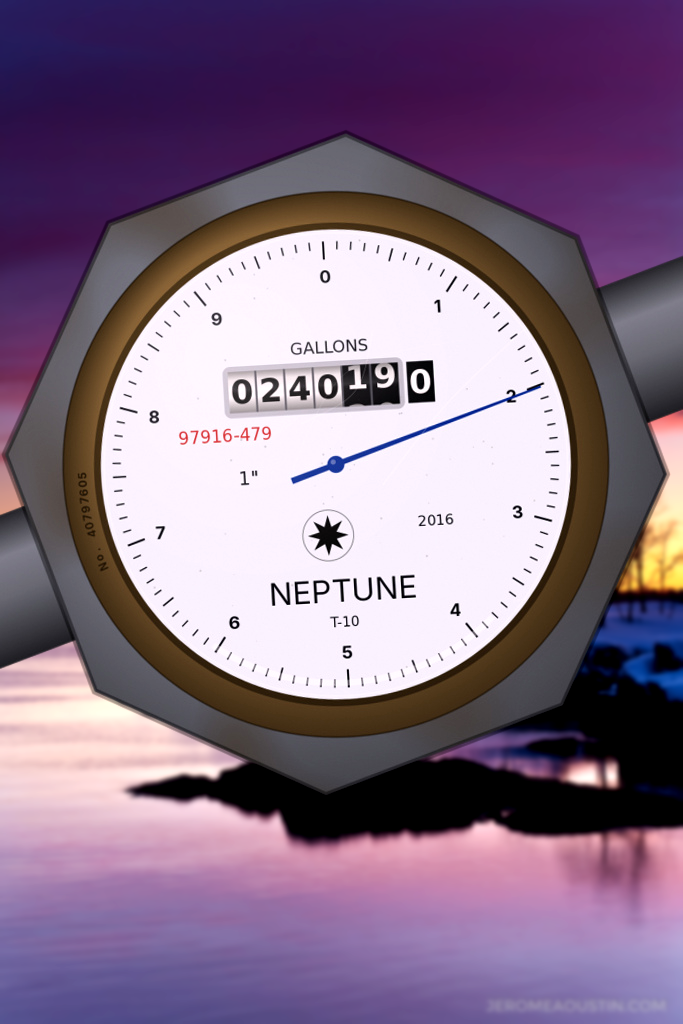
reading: {"value": 240192.0, "unit": "gal"}
